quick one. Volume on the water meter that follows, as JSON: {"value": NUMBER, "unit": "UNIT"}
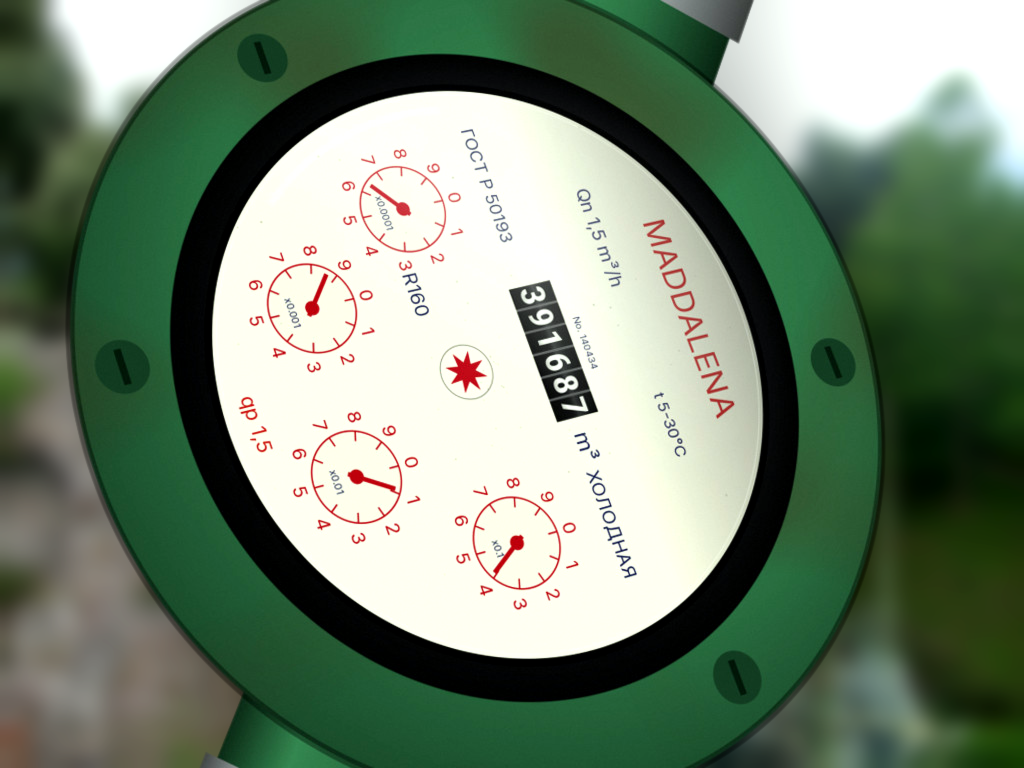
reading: {"value": 391687.4086, "unit": "m³"}
